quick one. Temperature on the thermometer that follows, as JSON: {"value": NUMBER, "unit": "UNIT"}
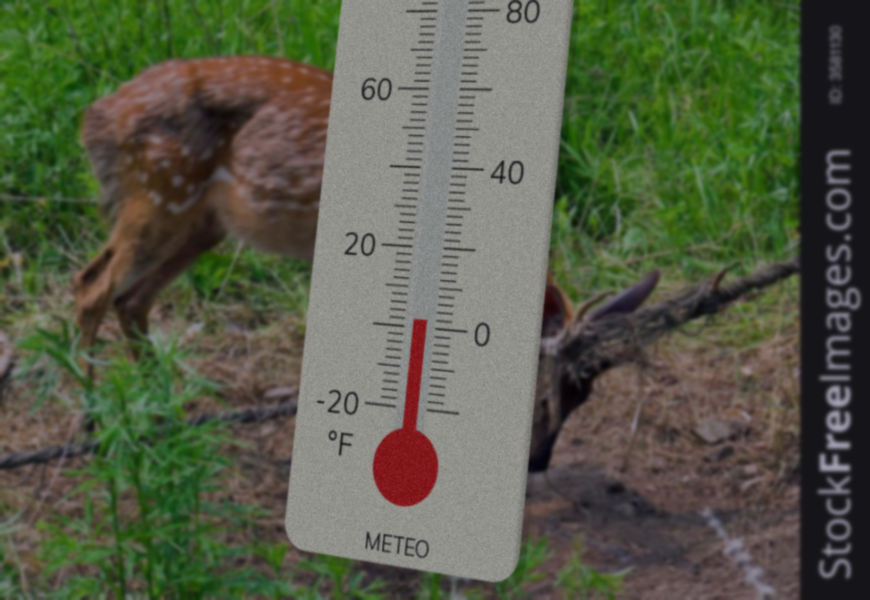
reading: {"value": 2, "unit": "°F"}
